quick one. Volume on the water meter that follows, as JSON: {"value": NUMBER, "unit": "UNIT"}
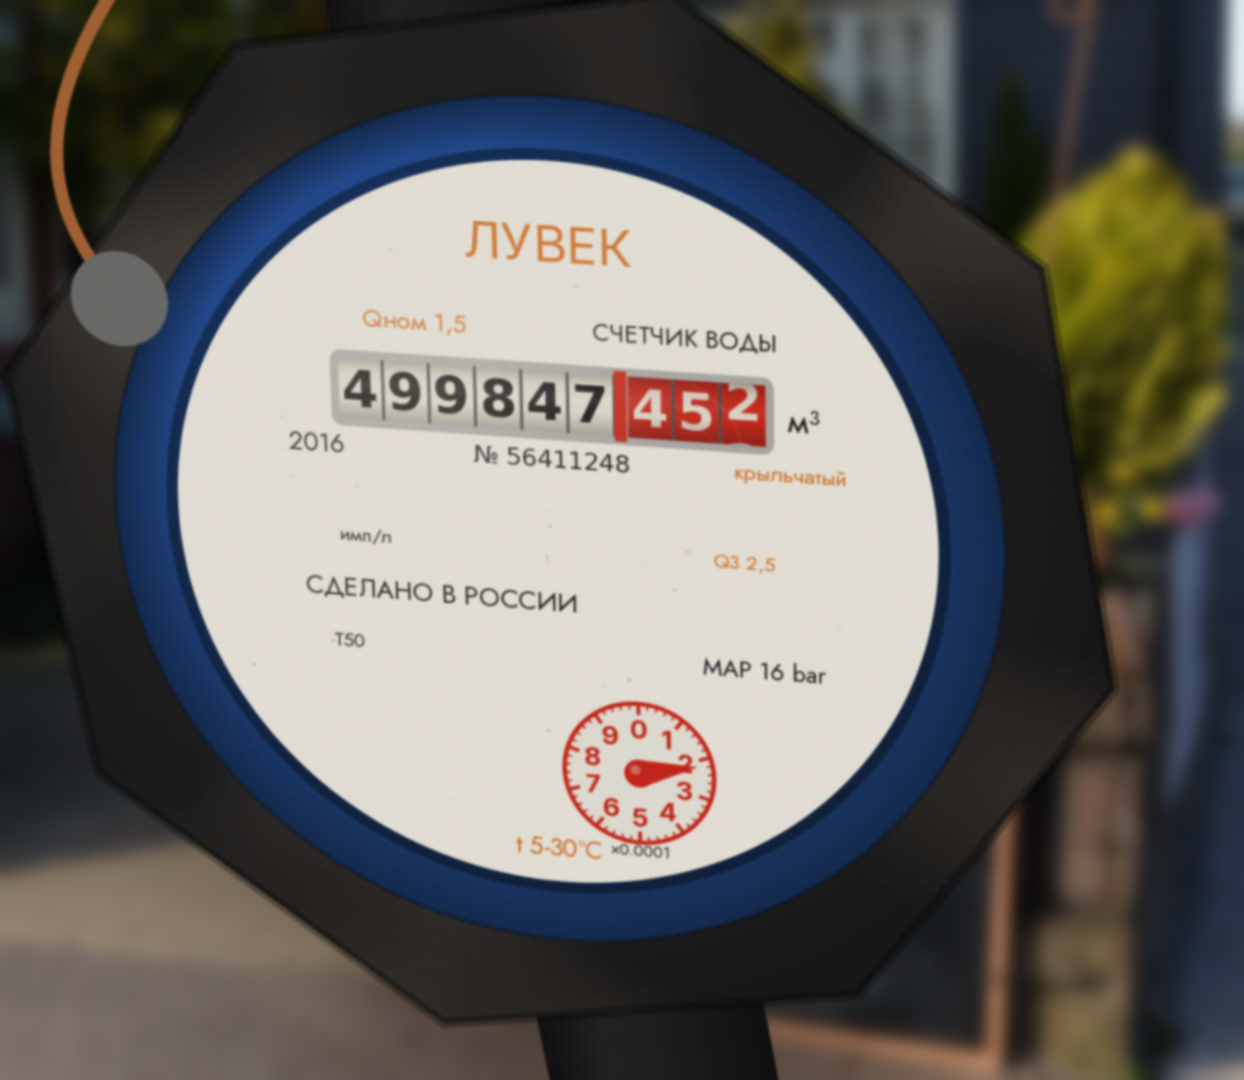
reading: {"value": 499847.4522, "unit": "m³"}
